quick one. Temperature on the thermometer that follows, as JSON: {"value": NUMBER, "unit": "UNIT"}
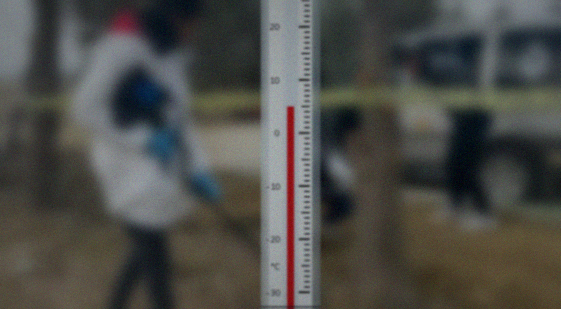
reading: {"value": 5, "unit": "°C"}
